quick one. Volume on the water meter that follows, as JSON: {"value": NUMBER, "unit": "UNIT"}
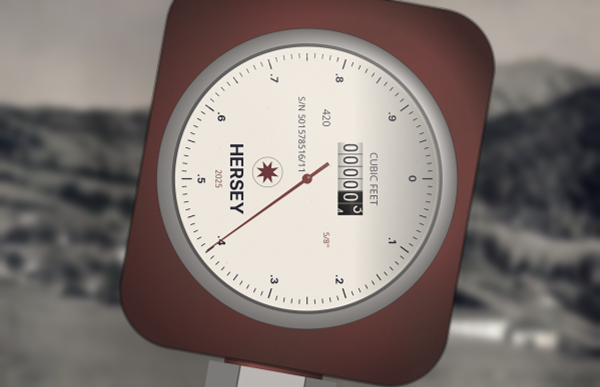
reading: {"value": 3.40, "unit": "ft³"}
